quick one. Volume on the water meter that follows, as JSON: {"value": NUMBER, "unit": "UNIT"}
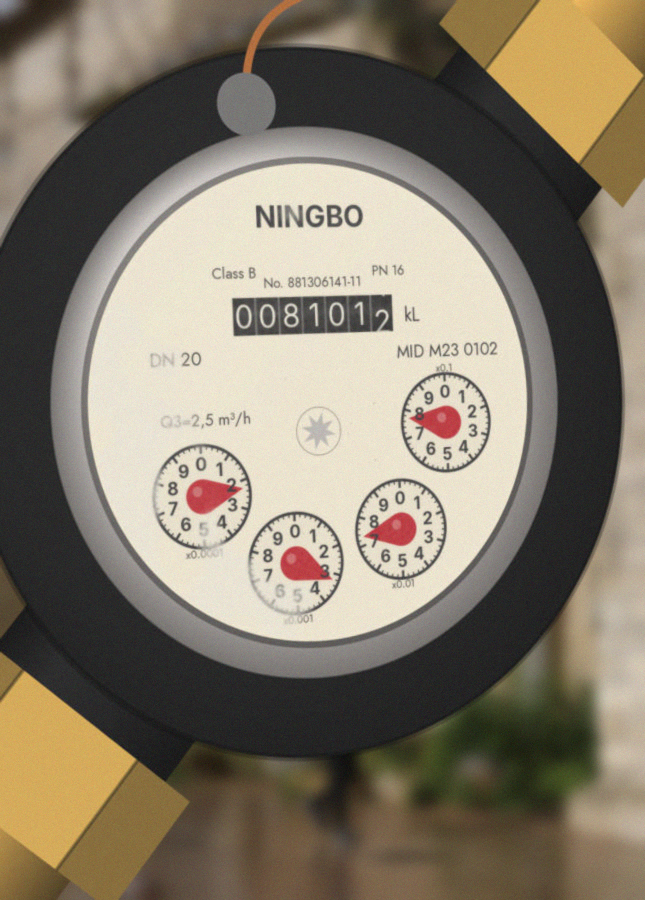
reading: {"value": 81011.7732, "unit": "kL"}
